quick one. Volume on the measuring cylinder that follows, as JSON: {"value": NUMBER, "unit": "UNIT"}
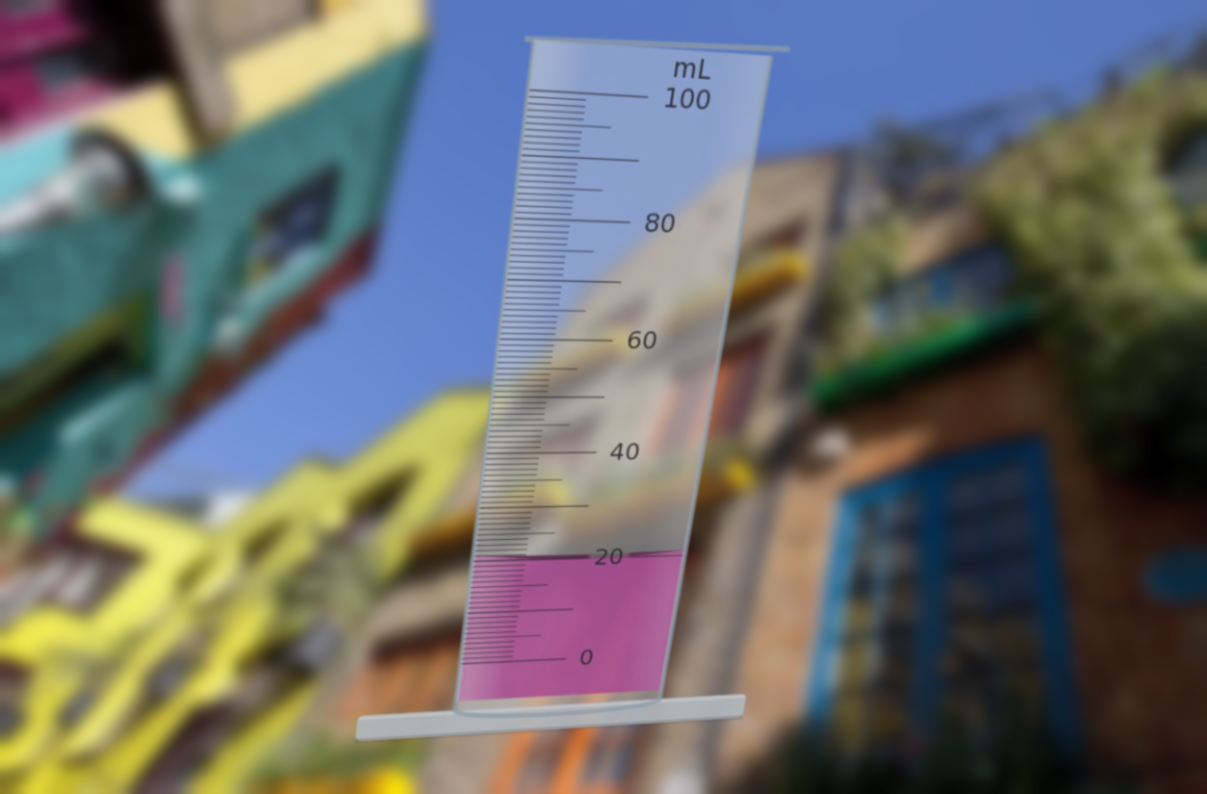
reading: {"value": 20, "unit": "mL"}
